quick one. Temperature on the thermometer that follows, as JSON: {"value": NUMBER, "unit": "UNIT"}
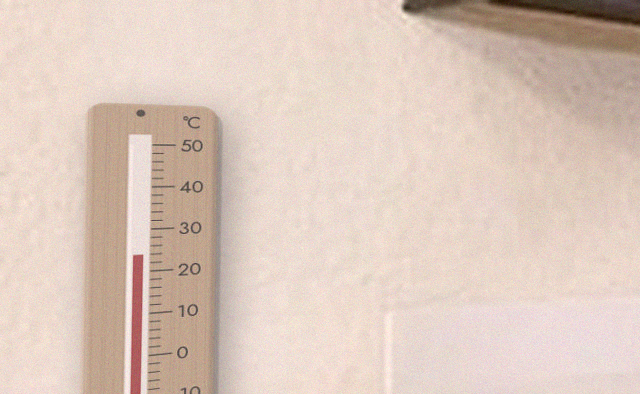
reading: {"value": 24, "unit": "°C"}
